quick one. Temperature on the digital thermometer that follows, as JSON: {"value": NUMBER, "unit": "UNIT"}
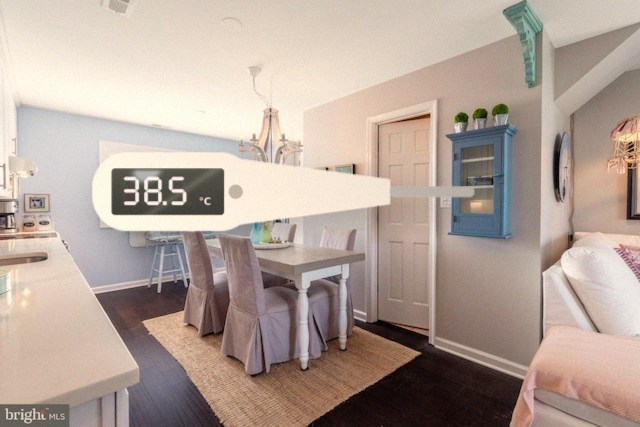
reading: {"value": 38.5, "unit": "°C"}
